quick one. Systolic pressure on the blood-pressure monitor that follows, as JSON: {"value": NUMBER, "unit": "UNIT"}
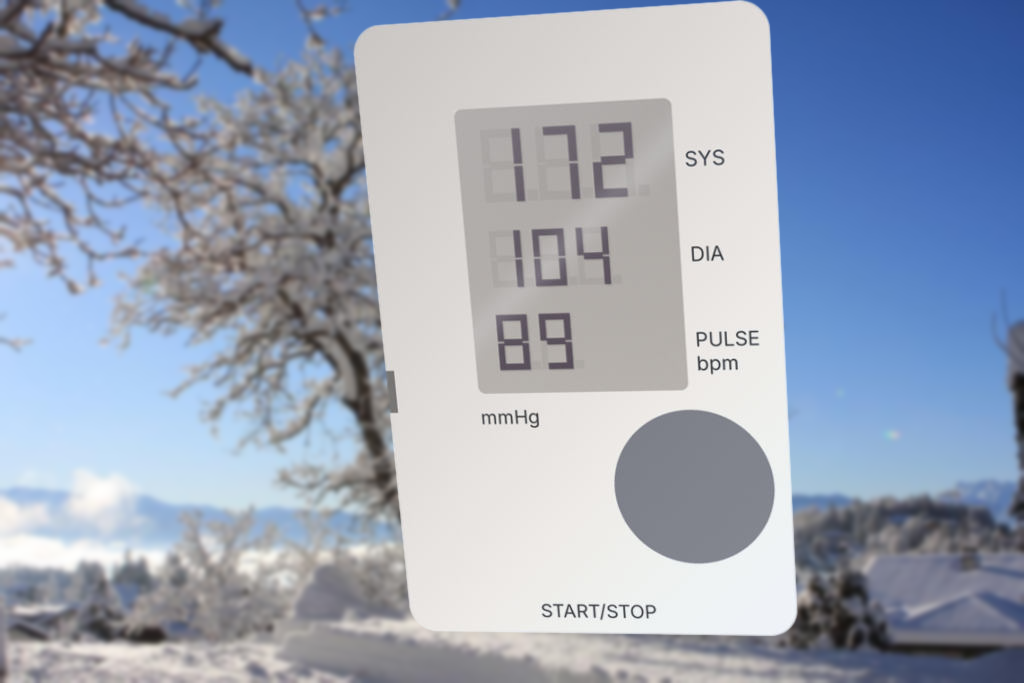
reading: {"value": 172, "unit": "mmHg"}
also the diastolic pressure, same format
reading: {"value": 104, "unit": "mmHg"}
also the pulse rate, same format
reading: {"value": 89, "unit": "bpm"}
